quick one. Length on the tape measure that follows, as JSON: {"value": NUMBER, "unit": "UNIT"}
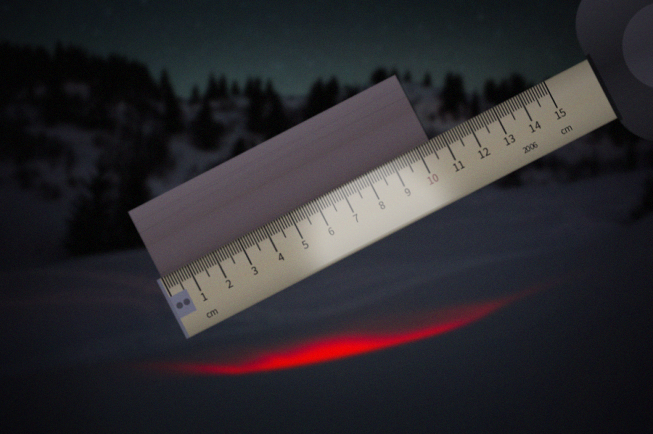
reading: {"value": 10.5, "unit": "cm"}
